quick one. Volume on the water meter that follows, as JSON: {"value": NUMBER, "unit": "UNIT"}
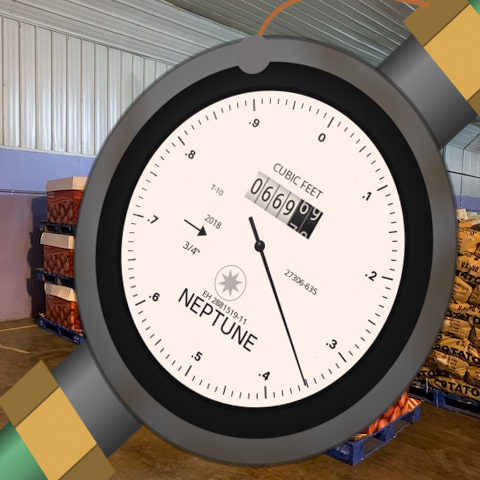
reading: {"value": 66969.35, "unit": "ft³"}
